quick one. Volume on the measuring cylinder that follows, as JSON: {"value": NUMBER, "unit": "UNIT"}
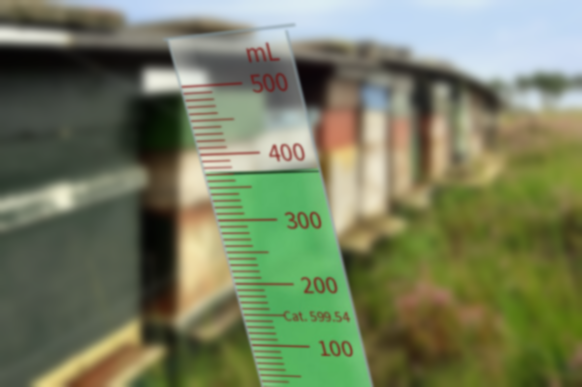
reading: {"value": 370, "unit": "mL"}
